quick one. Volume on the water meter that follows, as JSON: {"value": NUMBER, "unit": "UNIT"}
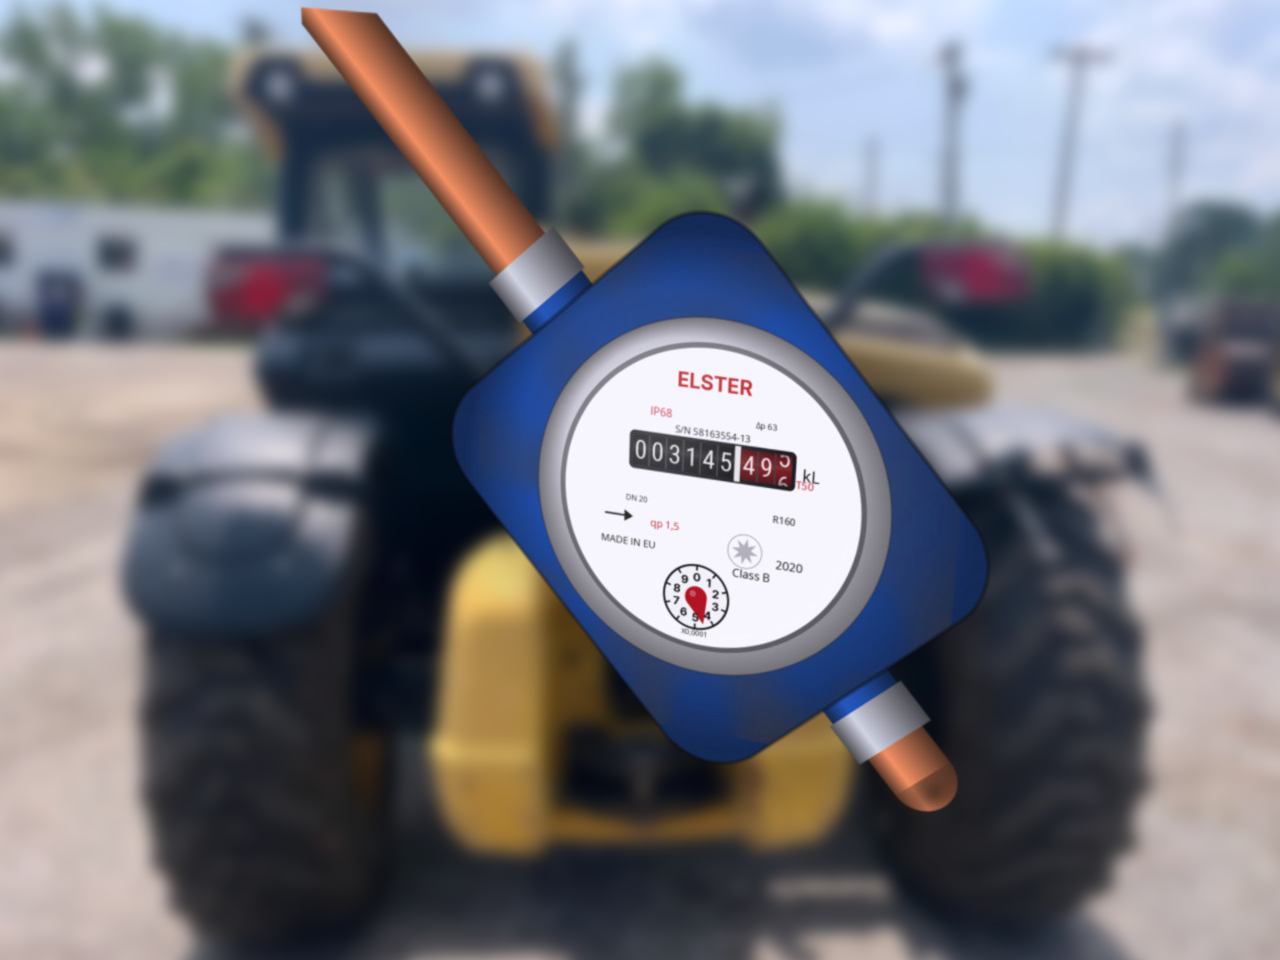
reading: {"value": 3145.4954, "unit": "kL"}
